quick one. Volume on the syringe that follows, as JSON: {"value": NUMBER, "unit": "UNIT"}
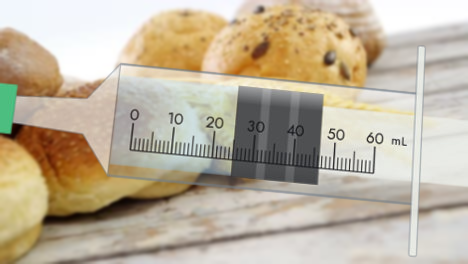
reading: {"value": 25, "unit": "mL"}
